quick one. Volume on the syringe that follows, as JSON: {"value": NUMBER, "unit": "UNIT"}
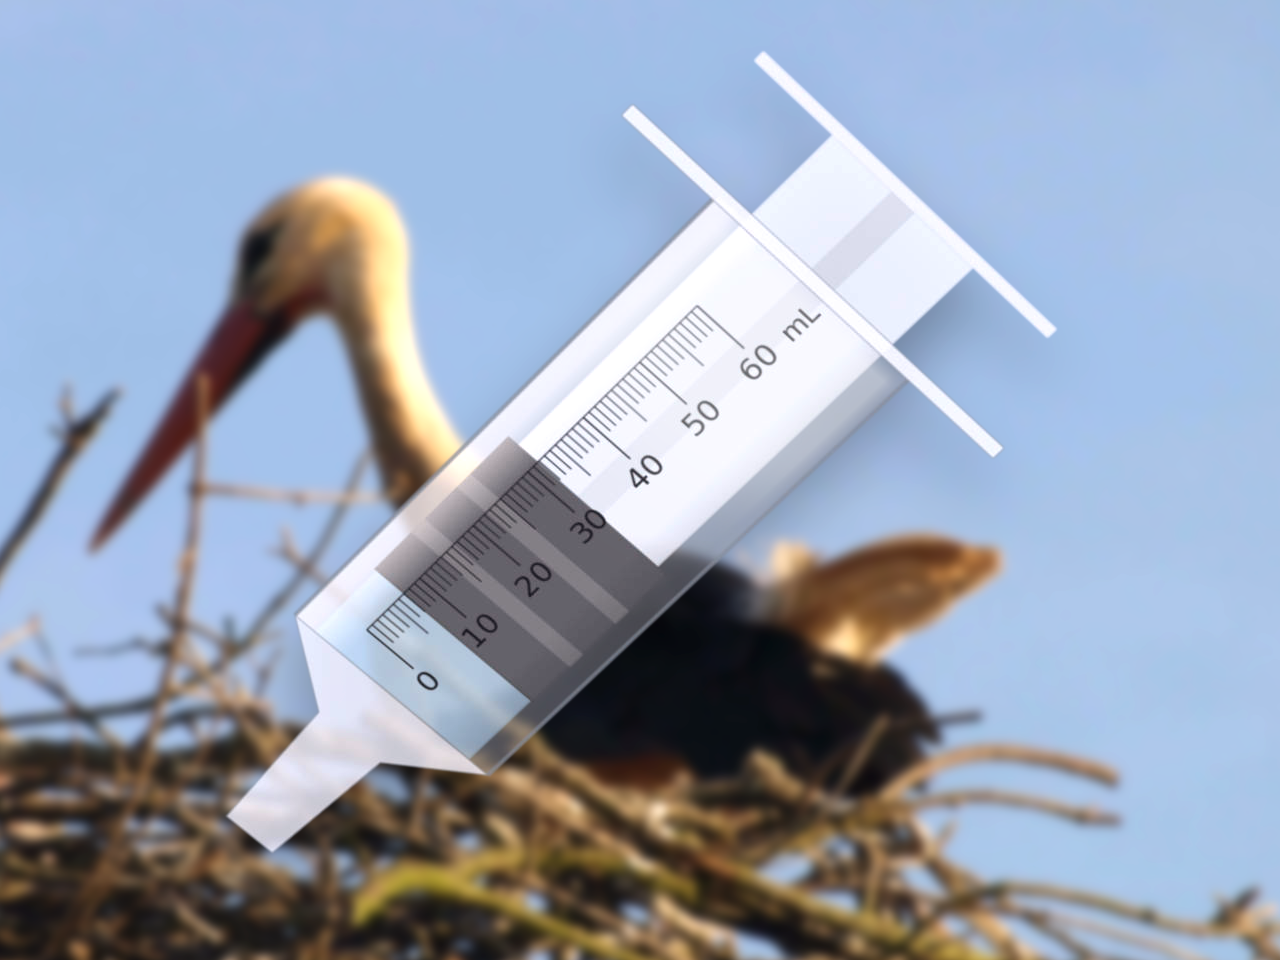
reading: {"value": 7, "unit": "mL"}
